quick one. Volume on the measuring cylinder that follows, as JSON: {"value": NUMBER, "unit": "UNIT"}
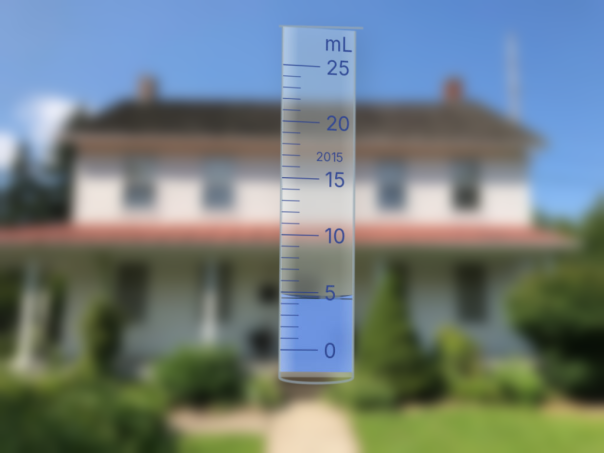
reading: {"value": 4.5, "unit": "mL"}
